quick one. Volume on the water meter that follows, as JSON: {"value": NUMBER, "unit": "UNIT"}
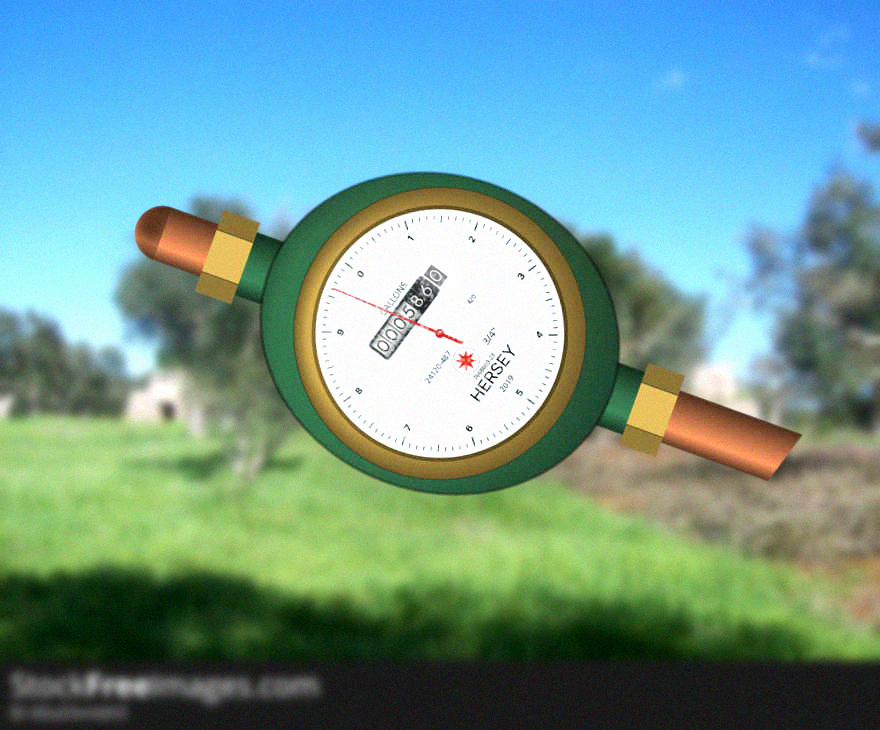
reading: {"value": 5859.6, "unit": "gal"}
